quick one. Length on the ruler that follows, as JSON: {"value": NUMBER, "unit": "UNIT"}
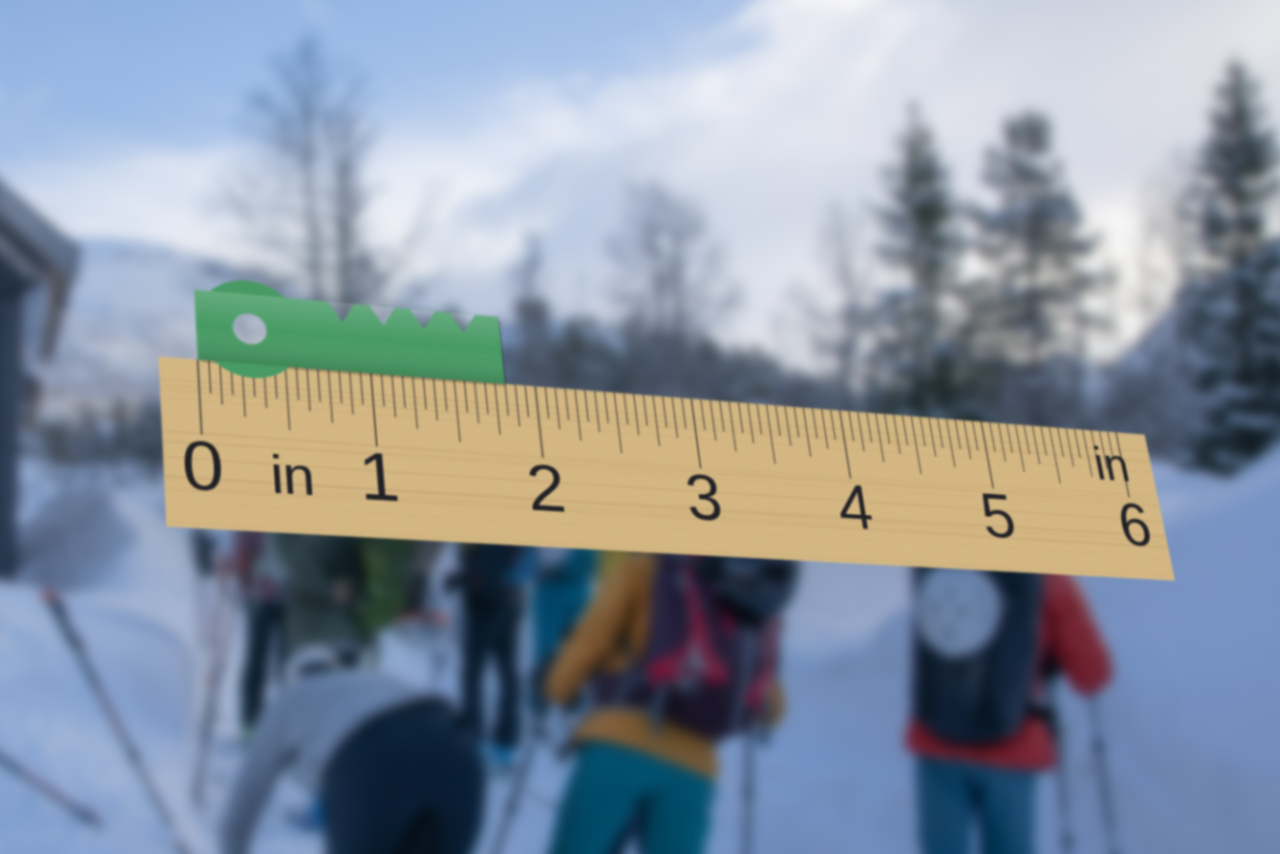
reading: {"value": 1.8125, "unit": "in"}
